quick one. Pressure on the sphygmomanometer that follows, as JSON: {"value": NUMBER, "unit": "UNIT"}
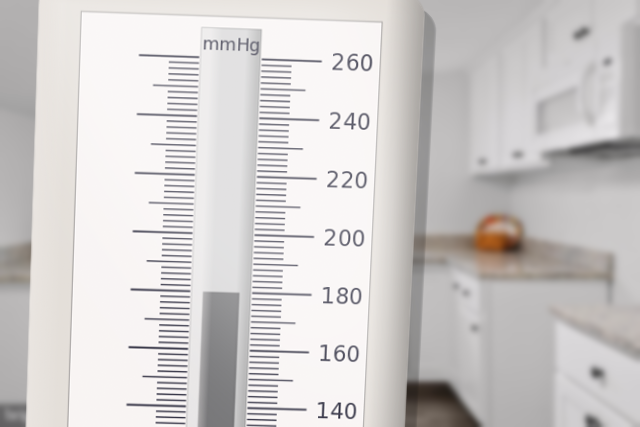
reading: {"value": 180, "unit": "mmHg"}
